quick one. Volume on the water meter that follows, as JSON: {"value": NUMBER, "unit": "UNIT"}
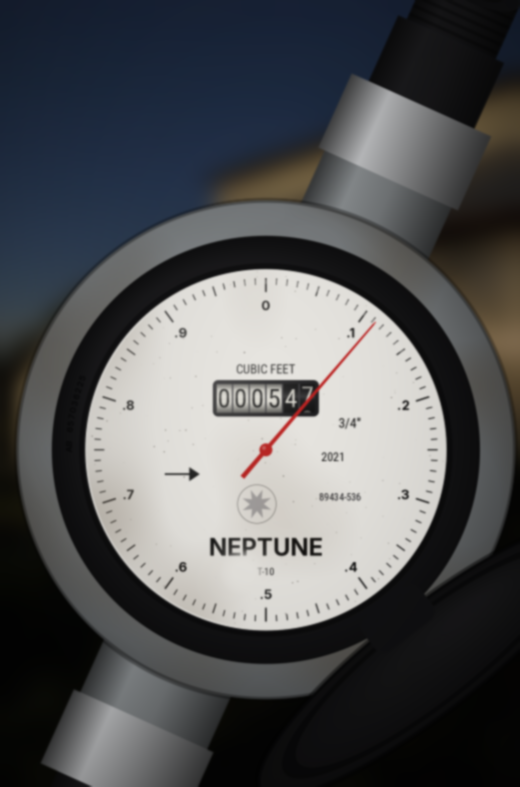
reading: {"value": 547.11, "unit": "ft³"}
